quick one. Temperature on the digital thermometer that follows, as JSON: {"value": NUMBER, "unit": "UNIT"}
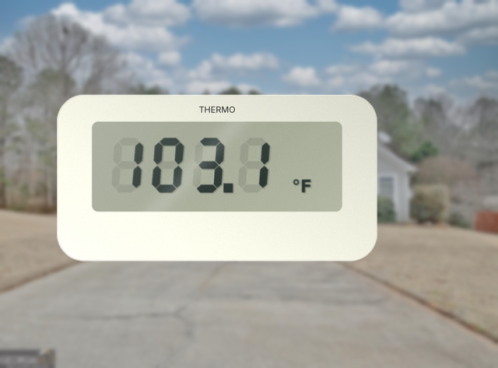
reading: {"value": 103.1, "unit": "°F"}
